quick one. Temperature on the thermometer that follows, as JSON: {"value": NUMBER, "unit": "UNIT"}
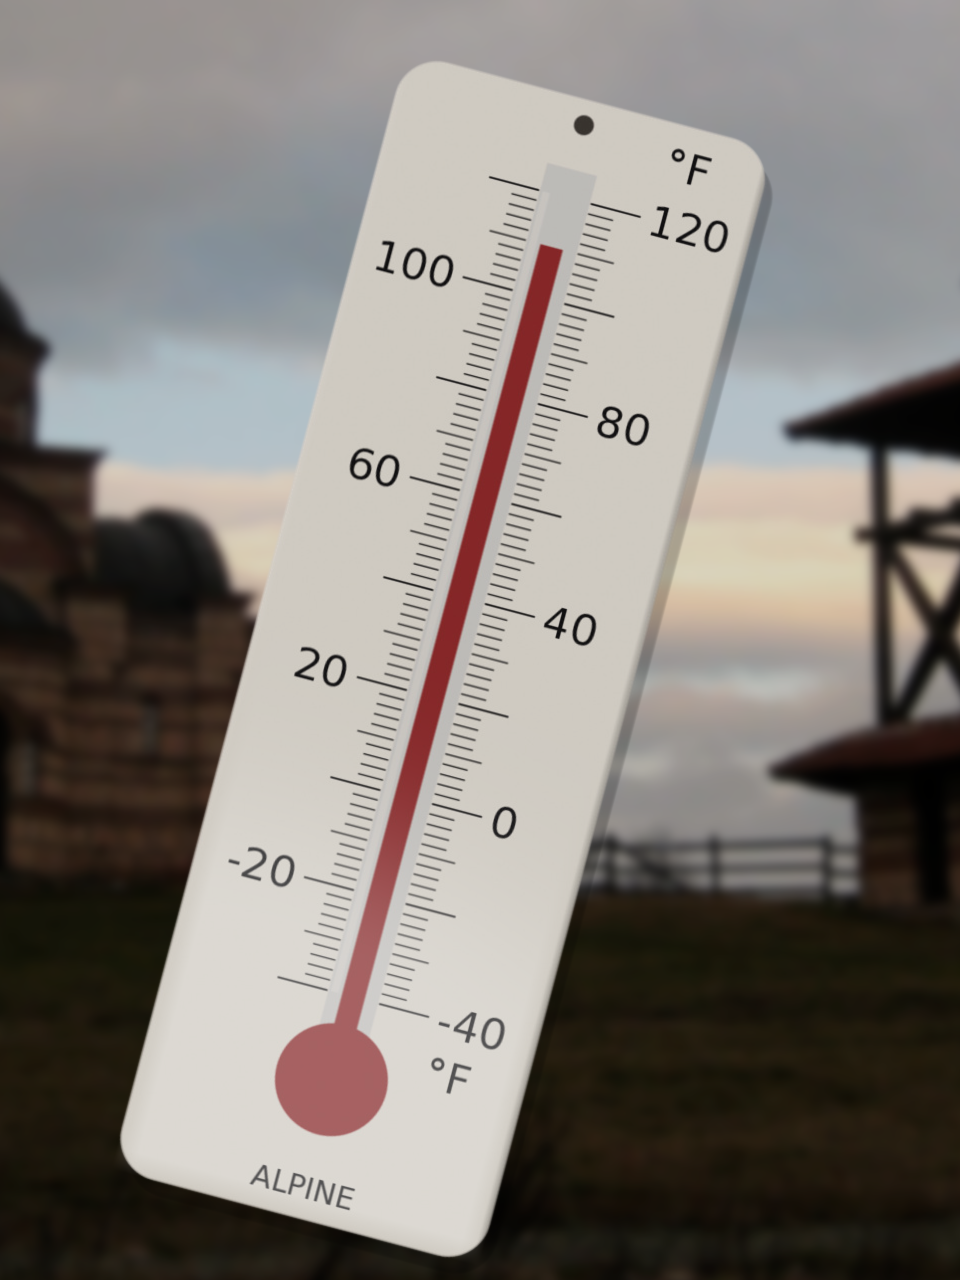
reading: {"value": 110, "unit": "°F"}
